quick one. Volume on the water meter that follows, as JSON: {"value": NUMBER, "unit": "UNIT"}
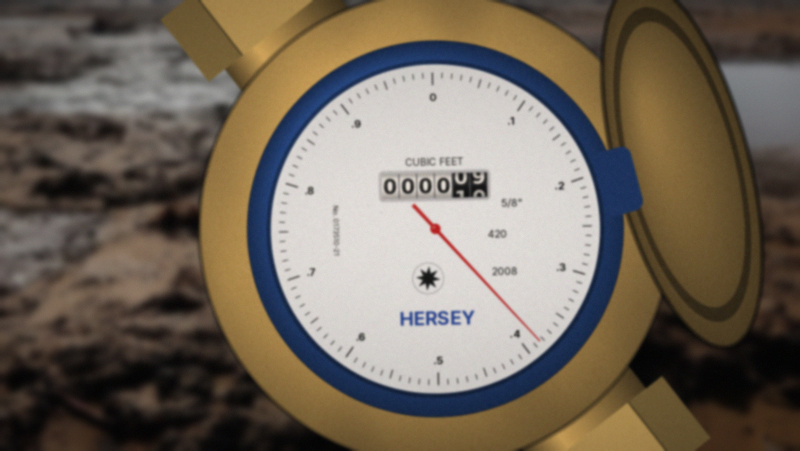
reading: {"value": 9.38, "unit": "ft³"}
